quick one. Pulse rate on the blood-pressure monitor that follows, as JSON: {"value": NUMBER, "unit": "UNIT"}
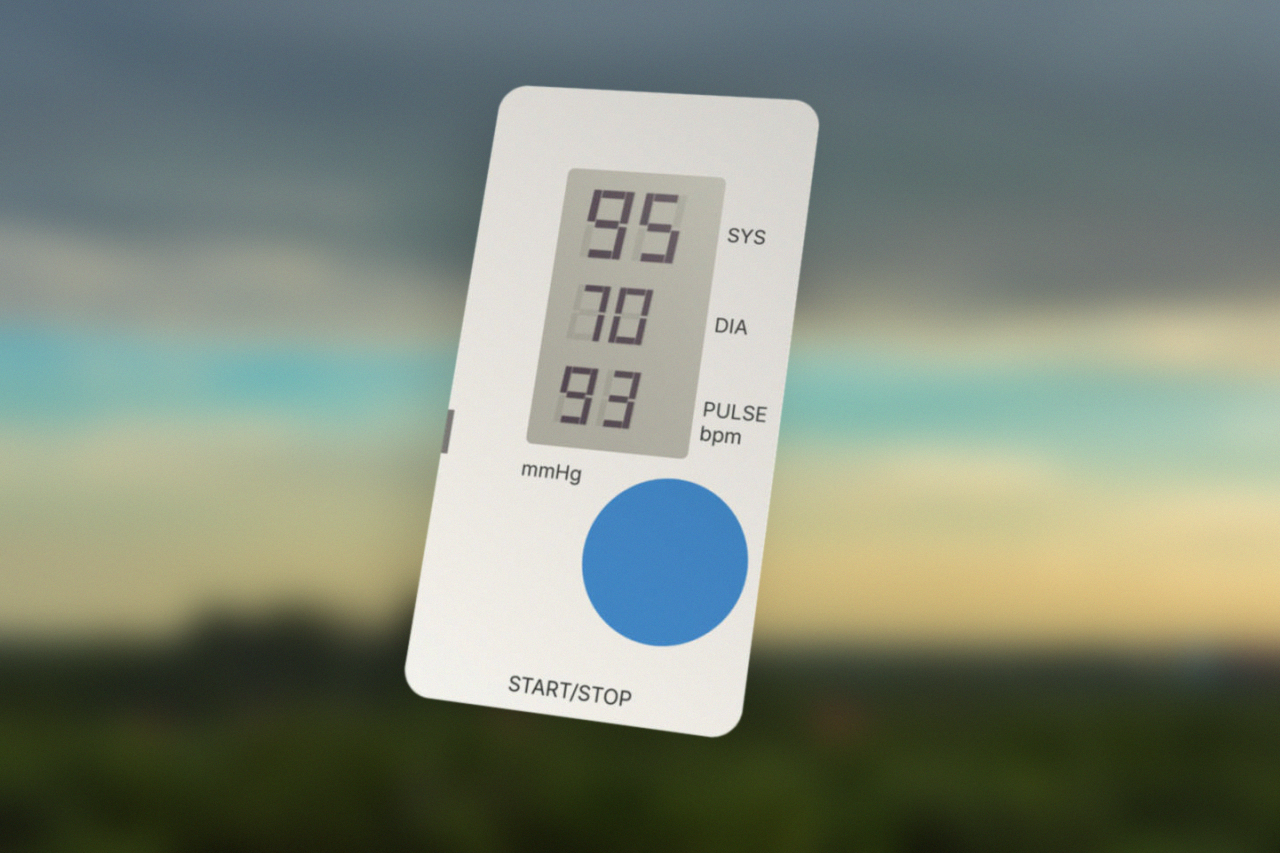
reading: {"value": 93, "unit": "bpm"}
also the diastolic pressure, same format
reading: {"value": 70, "unit": "mmHg"}
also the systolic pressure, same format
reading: {"value": 95, "unit": "mmHg"}
